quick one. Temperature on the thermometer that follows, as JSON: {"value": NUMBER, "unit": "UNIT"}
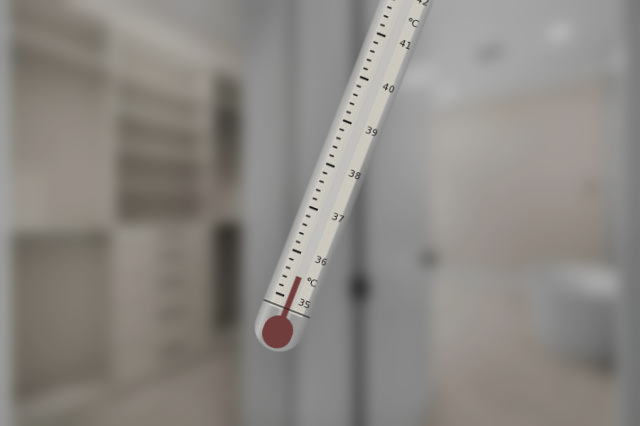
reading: {"value": 35.5, "unit": "°C"}
